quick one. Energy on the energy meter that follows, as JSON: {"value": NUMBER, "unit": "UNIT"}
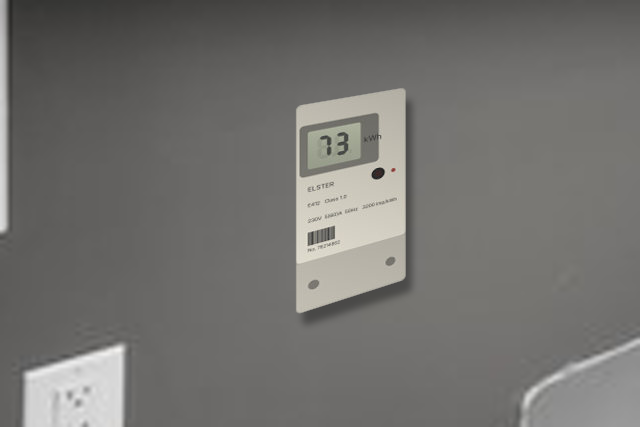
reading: {"value": 73, "unit": "kWh"}
